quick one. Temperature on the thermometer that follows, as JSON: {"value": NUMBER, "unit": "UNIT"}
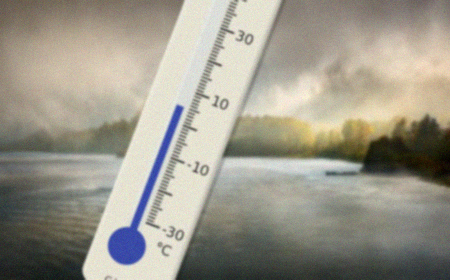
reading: {"value": 5, "unit": "°C"}
